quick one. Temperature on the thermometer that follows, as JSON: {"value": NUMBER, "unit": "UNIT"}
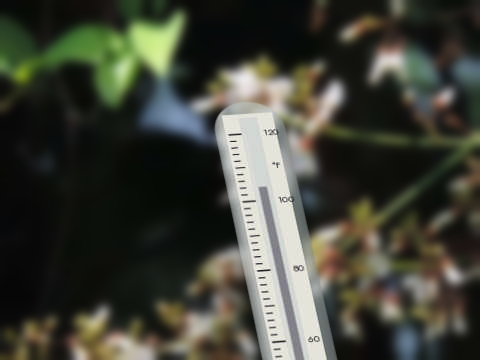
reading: {"value": 104, "unit": "°F"}
